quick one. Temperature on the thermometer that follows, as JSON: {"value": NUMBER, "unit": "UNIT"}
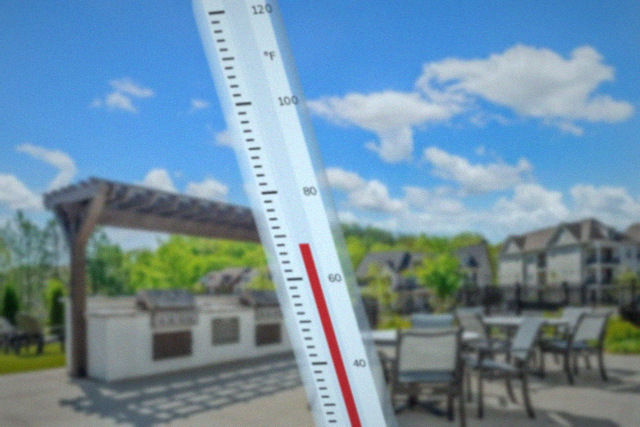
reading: {"value": 68, "unit": "°F"}
